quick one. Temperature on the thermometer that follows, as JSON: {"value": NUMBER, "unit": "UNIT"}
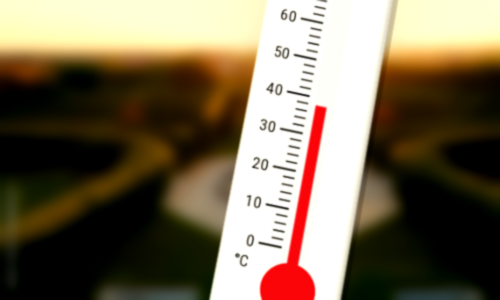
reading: {"value": 38, "unit": "°C"}
